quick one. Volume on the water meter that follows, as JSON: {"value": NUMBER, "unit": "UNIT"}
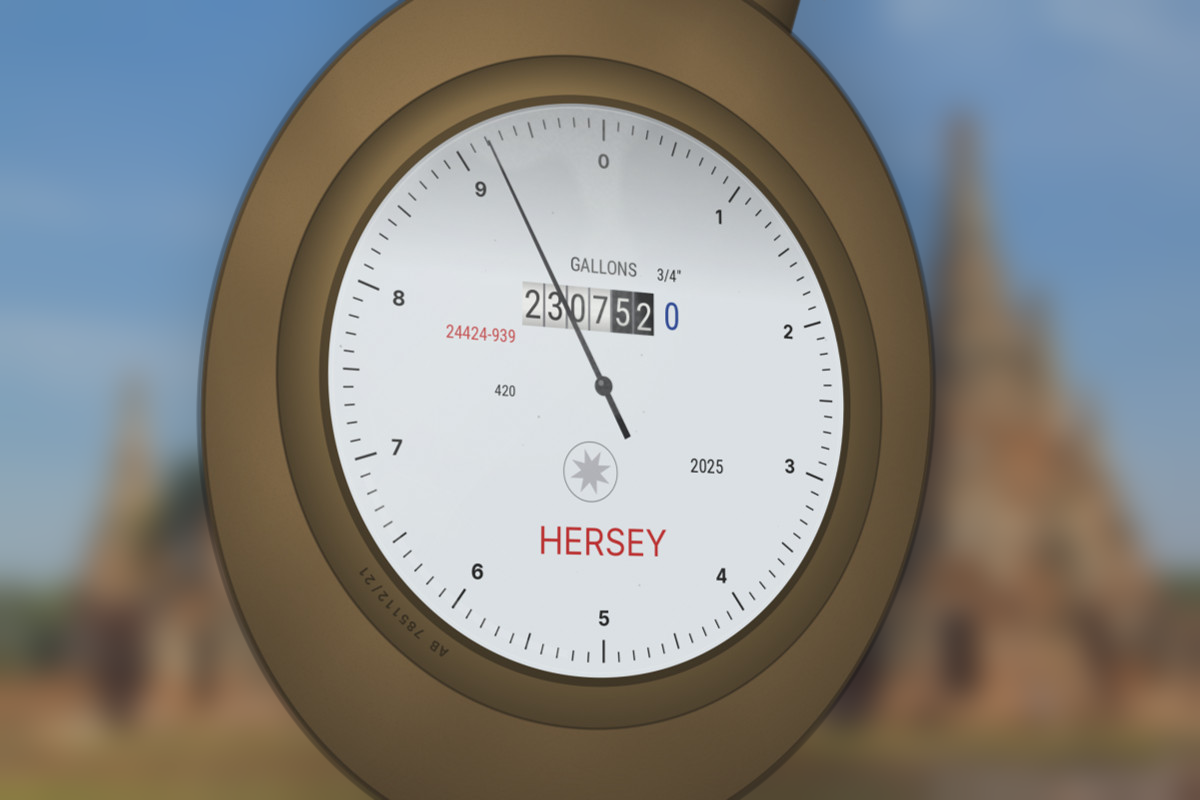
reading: {"value": 2307519.2, "unit": "gal"}
